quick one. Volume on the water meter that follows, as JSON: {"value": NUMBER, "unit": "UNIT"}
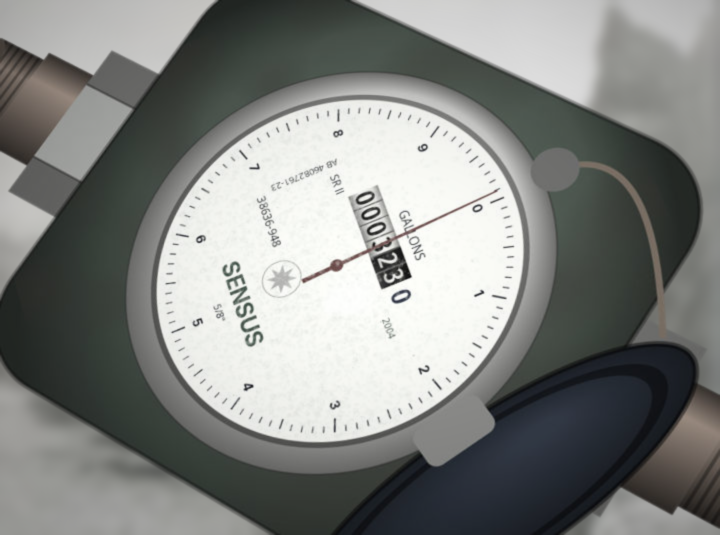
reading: {"value": 3229.9, "unit": "gal"}
